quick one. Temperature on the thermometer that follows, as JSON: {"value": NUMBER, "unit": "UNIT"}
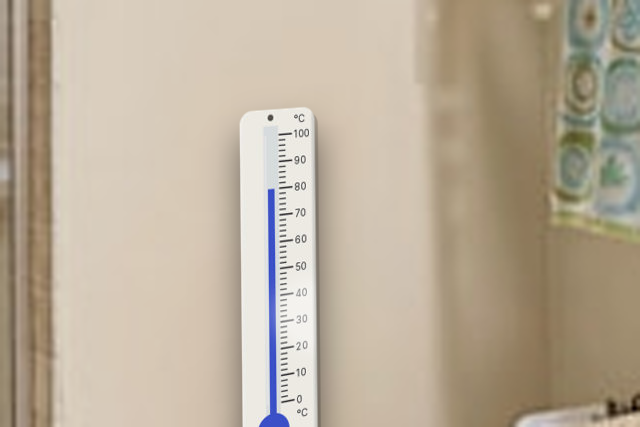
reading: {"value": 80, "unit": "°C"}
